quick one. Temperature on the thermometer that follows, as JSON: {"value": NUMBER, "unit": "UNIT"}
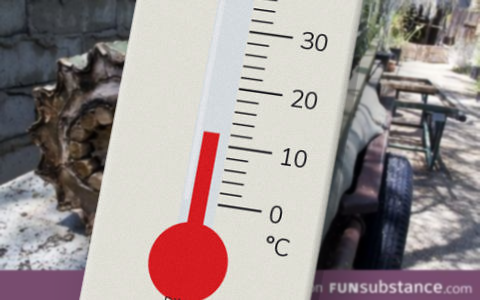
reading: {"value": 12, "unit": "°C"}
